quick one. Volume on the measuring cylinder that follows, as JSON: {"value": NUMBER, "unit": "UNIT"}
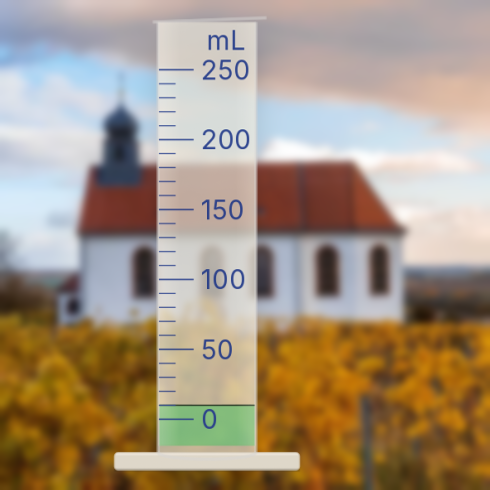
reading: {"value": 10, "unit": "mL"}
